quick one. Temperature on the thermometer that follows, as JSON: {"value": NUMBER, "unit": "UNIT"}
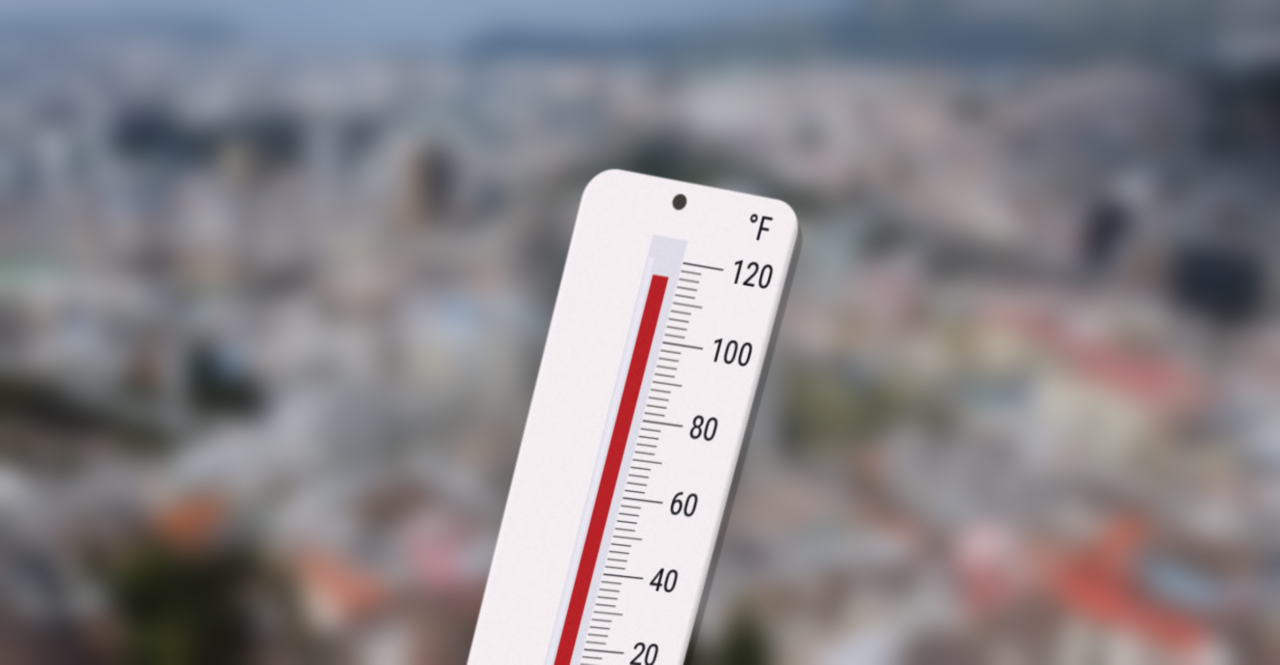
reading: {"value": 116, "unit": "°F"}
